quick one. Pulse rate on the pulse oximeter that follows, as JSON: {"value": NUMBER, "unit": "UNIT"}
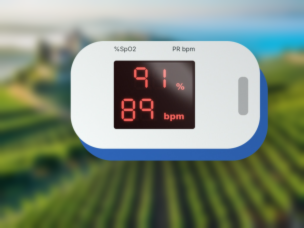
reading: {"value": 89, "unit": "bpm"}
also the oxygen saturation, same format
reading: {"value": 91, "unit": "%"}
